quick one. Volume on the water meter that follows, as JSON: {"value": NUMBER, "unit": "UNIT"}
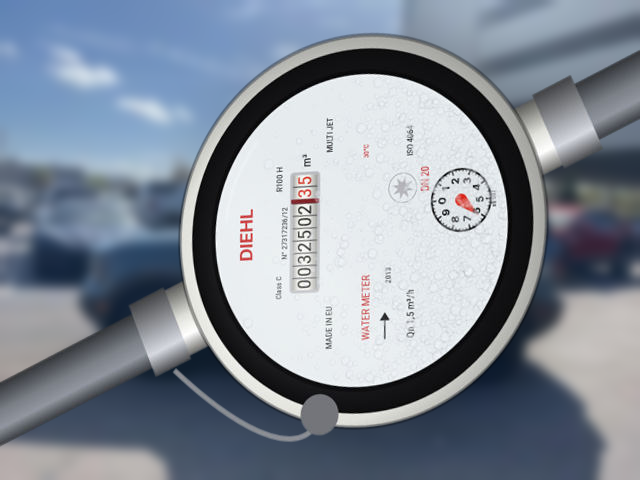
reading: {"value": 32502.356, "unit": "m³"}
